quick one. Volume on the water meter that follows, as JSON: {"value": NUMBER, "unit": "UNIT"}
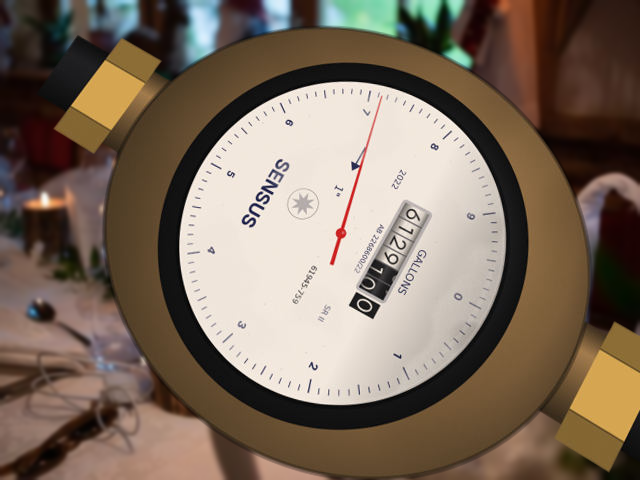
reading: {"value": 6129097.1, "unit": "gal"}
